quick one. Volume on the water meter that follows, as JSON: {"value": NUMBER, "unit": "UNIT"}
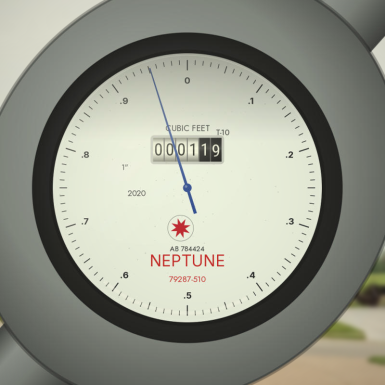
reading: {"value": 118.95, "unit": "ft³"}
